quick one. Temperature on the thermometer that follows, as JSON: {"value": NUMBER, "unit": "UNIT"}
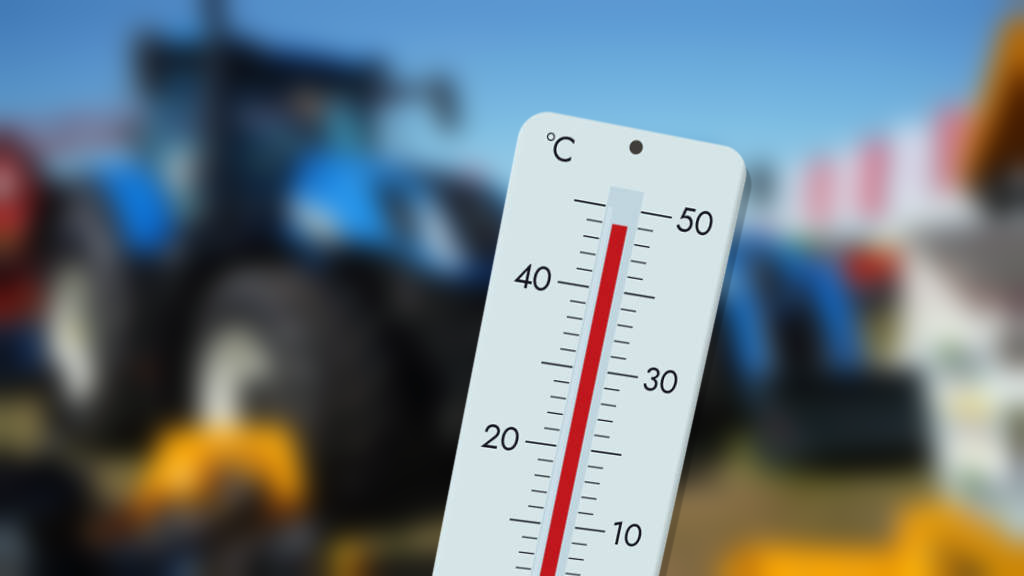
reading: {"value": 48, "unit": "°C"}
